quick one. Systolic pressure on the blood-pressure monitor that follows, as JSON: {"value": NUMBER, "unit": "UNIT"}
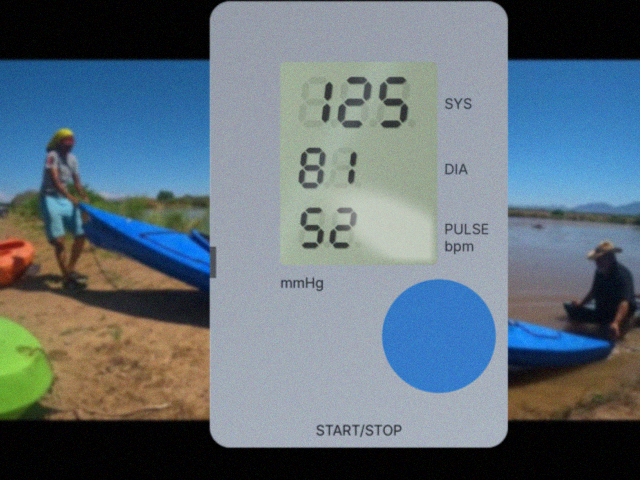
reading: {"value": 125, "unit": "mmHg"}
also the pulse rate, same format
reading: {"value": 52, "unit": "bpm"}
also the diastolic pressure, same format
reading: {"value": 81, "unit": "mmHg"}
